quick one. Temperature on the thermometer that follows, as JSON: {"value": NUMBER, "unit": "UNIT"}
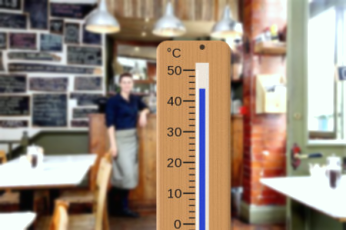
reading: {"value": 44, "unit": "°C"}
